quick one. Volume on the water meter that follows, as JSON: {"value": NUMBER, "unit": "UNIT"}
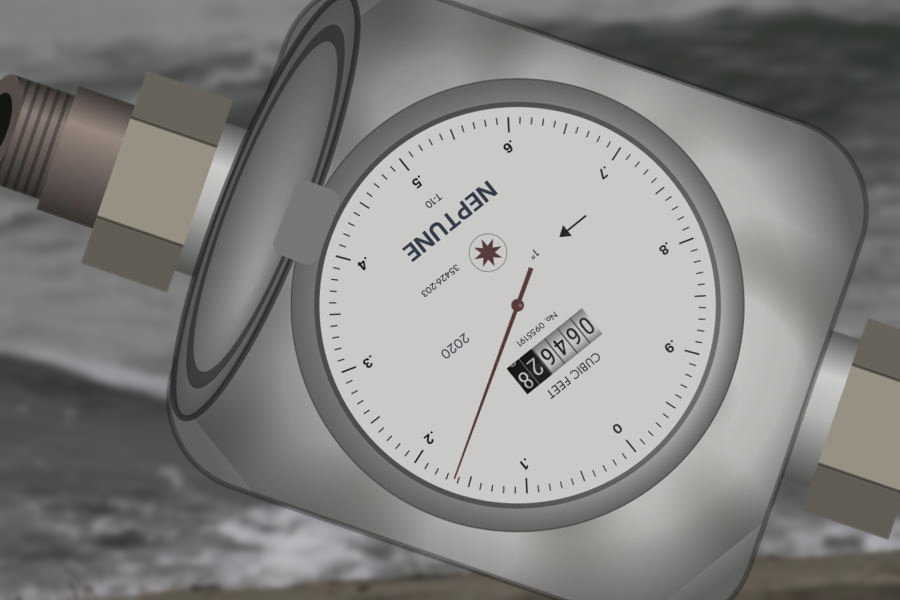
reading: {"value": 64628.16, "unit": "ft³"}
